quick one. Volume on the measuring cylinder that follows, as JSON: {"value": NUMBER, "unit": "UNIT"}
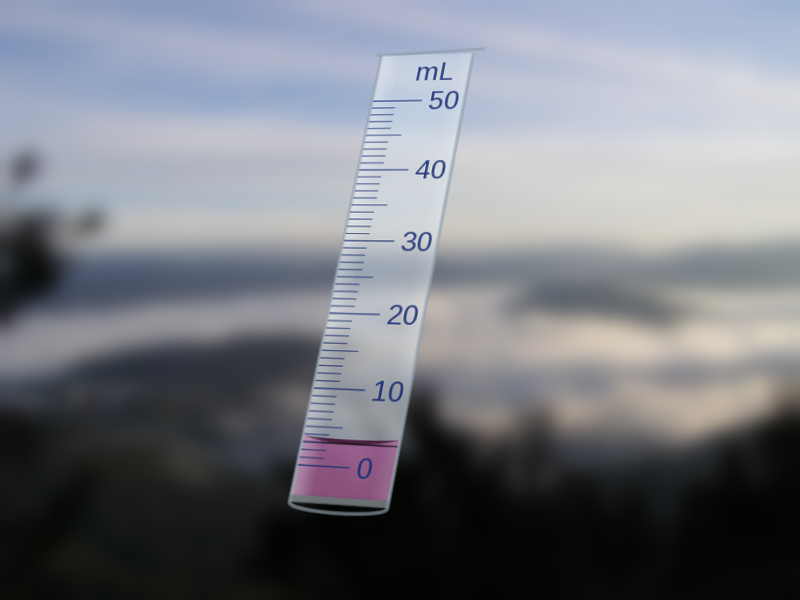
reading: {"value": 3, "unit": "mL"}
